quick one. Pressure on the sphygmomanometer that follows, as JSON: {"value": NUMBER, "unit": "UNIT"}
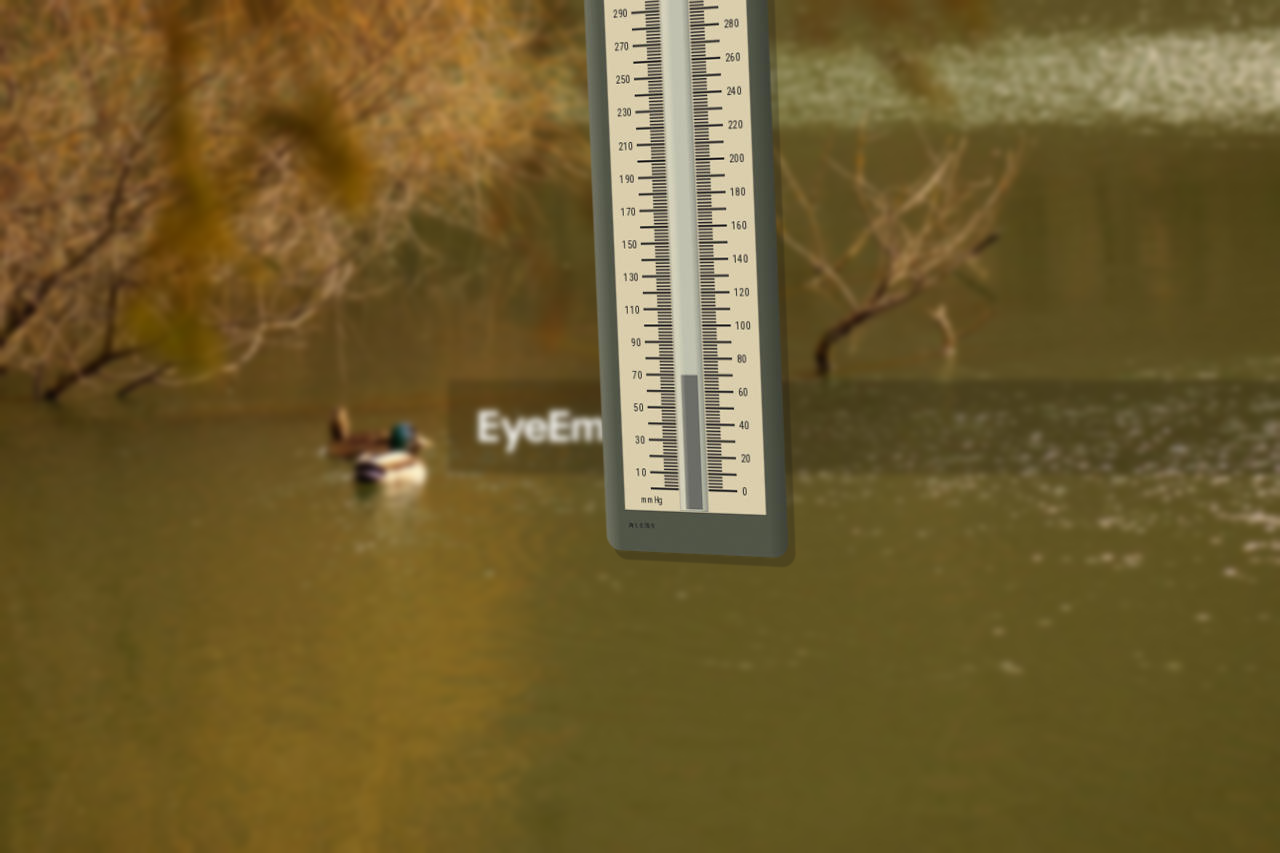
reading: {"value": 70, "unit": "mmHg"}
